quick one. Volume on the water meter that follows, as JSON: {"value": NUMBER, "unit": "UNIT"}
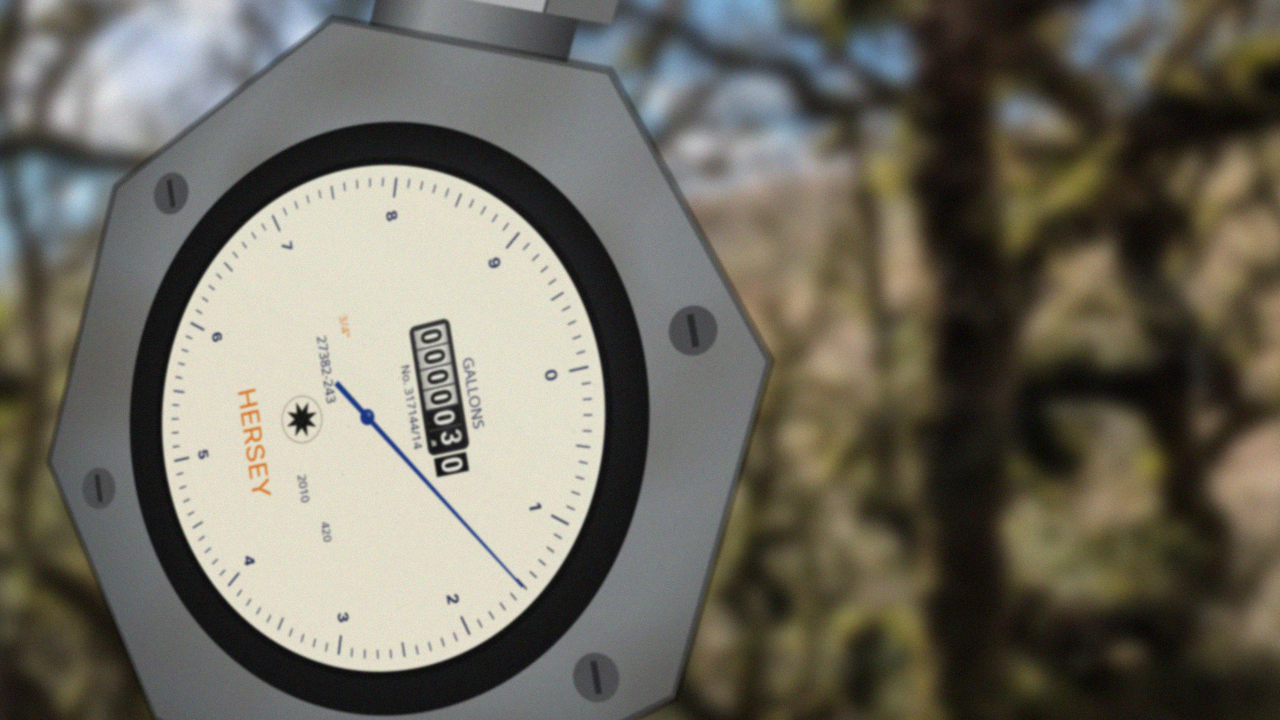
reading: {"value": 31.5, "unit": "gal"}
